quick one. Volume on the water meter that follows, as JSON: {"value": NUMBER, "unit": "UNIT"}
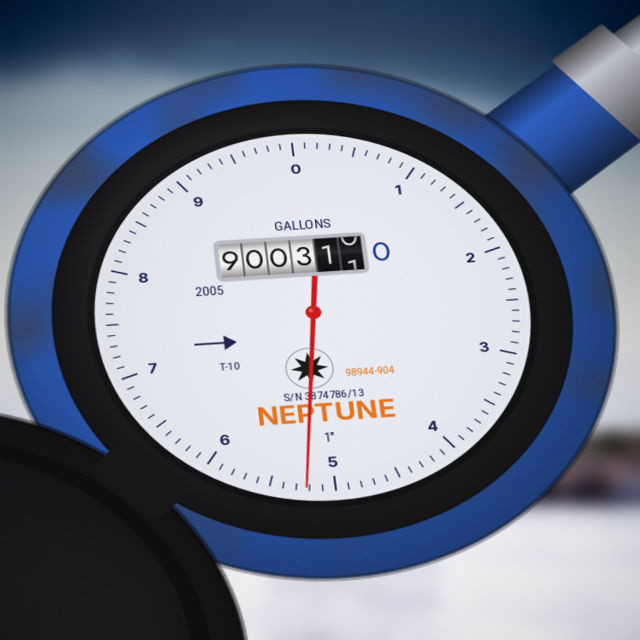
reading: {"value": 9003105.2, "unit": "gal"}
